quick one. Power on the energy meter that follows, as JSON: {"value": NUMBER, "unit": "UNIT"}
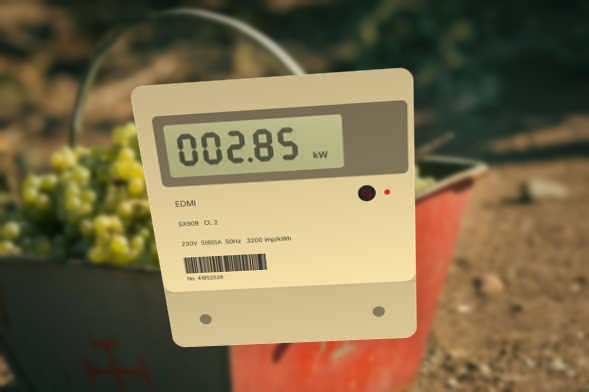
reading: {"value": 2.85, "unit": "kW"}
